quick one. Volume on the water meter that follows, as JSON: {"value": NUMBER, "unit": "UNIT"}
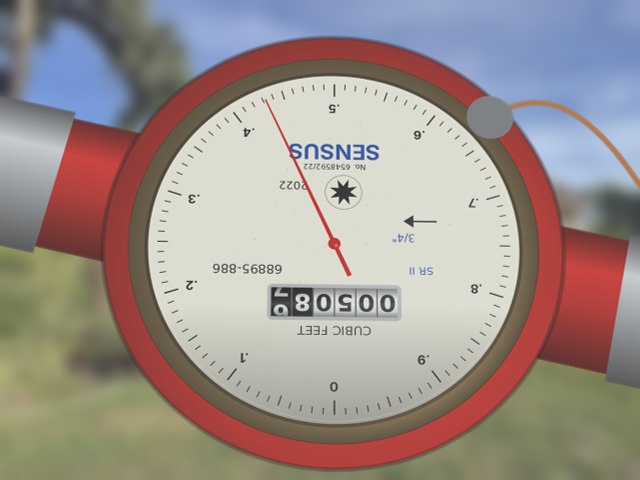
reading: {"value": 5086.43, "unit": "ft³"}
